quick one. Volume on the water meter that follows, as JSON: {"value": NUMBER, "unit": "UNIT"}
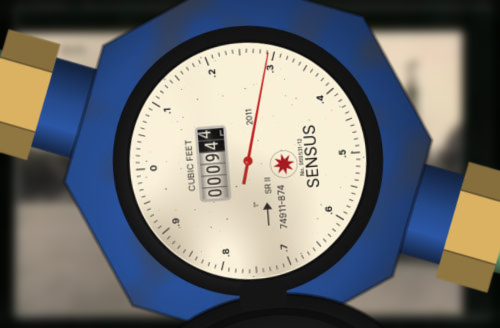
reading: {"value": 944.29, "unit": "ft³"}
